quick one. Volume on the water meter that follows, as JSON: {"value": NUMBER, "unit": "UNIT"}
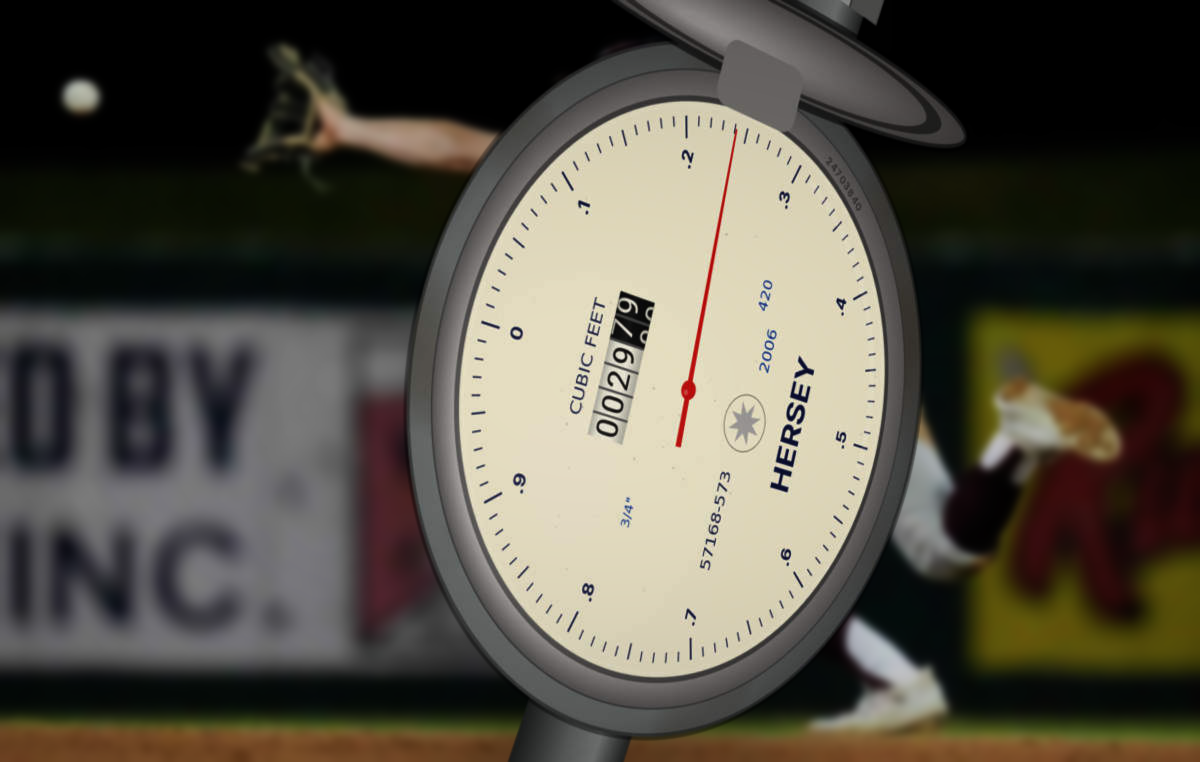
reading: {"value": 2979.24, "unit": "ft³"}
